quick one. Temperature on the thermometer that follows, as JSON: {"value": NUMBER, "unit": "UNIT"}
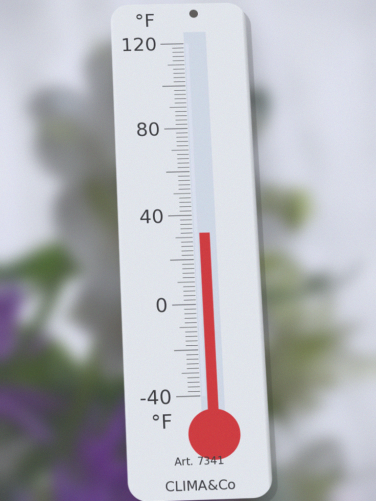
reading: {"value": 32, "unit": "°F"}
